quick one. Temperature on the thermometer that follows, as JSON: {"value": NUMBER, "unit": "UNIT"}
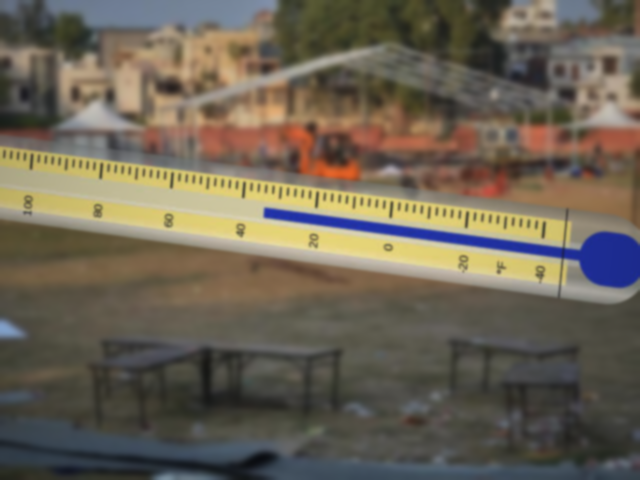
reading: {"value": 34, "unit": "°F"}
